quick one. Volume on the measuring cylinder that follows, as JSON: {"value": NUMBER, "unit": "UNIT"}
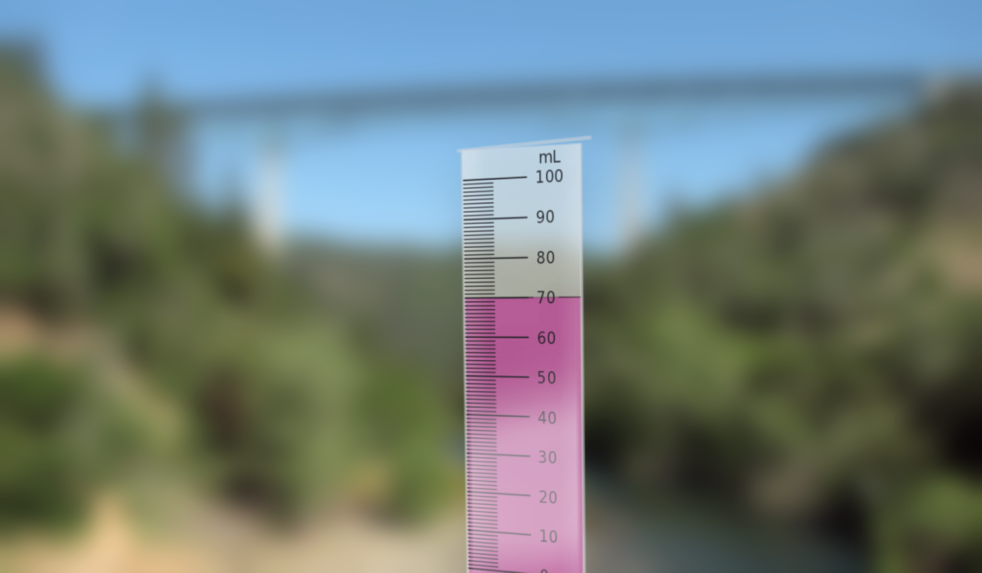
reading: {"value": 70, "unit": "mL"}
